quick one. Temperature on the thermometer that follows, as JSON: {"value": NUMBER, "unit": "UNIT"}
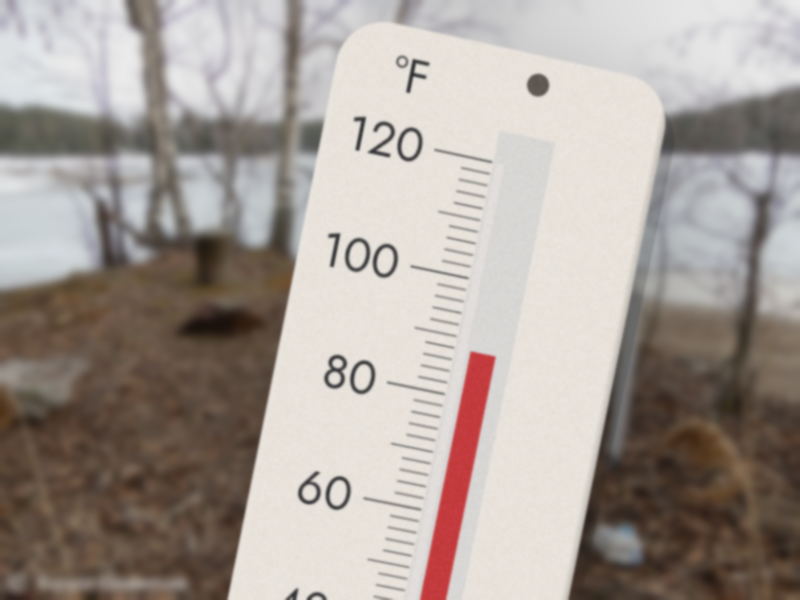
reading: {"value": 88, "unit": "°F"}
